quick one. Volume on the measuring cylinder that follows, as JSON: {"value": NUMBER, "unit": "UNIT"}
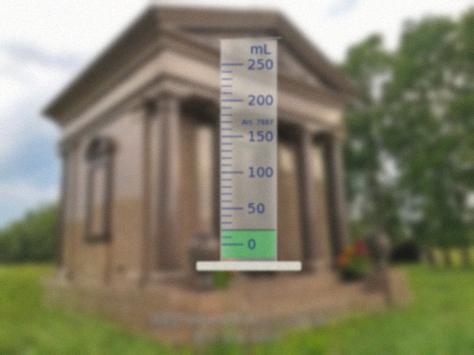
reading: {"value": 20, "unit": "mL"}
